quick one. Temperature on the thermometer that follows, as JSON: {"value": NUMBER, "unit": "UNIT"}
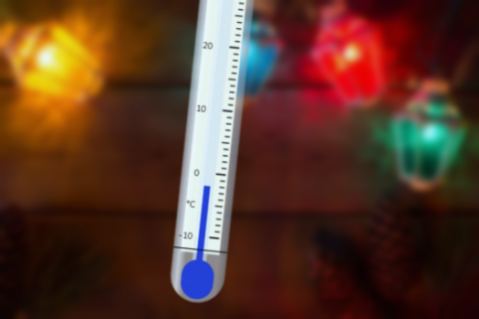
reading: {"value": -2, "unit": "°C"}
